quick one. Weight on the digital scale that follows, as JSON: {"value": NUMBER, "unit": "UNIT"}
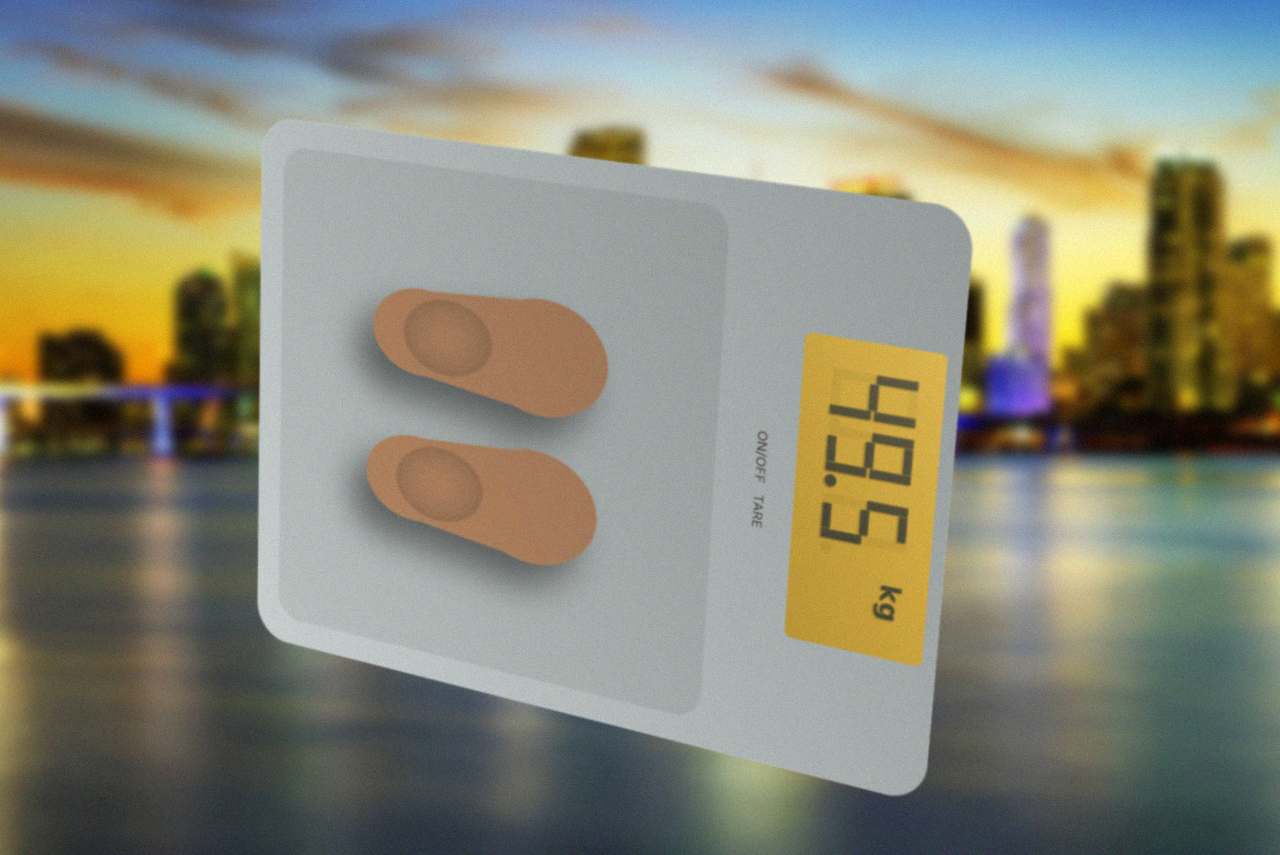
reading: {"value": 49.5, "unit": "kg"}
